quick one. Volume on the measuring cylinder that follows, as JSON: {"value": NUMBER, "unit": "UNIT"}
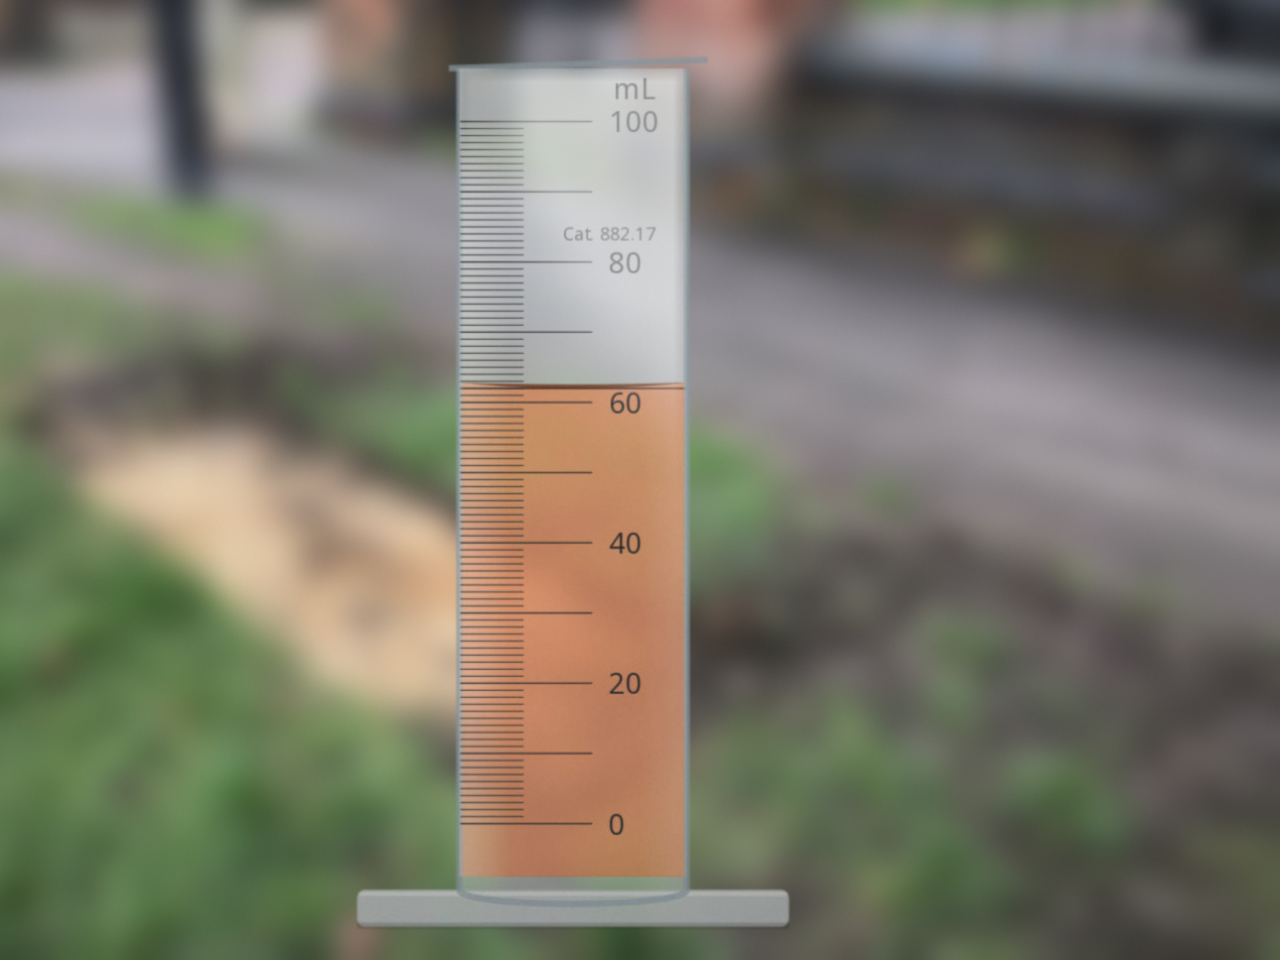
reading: {"value": 62, "unit": "mL"}
